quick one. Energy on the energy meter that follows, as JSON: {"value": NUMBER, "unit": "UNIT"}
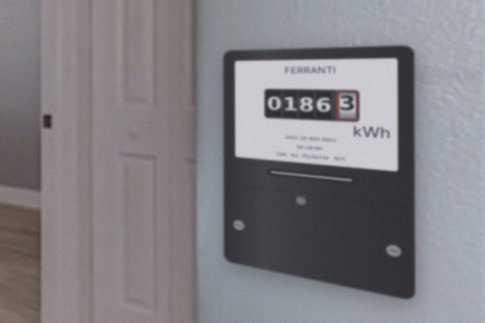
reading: {"value": 186.3, "unit": "kWh"}
